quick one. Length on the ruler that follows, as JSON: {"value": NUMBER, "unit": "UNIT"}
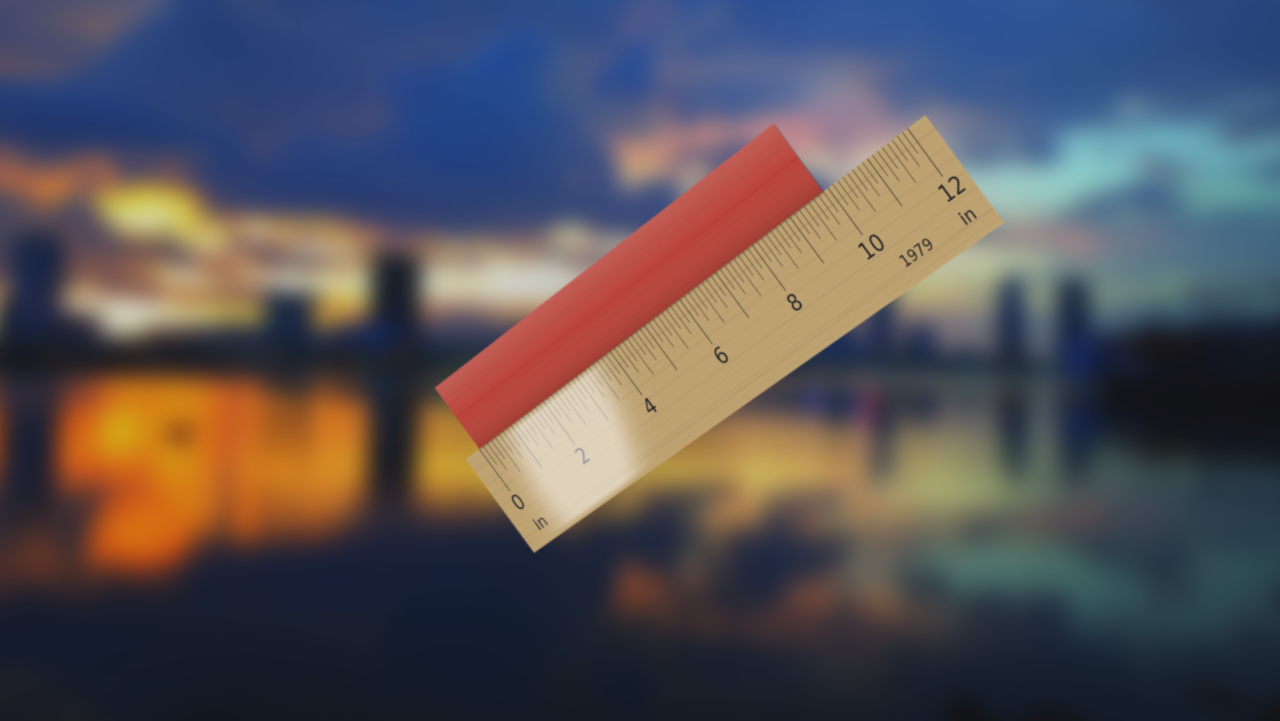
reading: {"value": 9.875, "unit": "in"}
